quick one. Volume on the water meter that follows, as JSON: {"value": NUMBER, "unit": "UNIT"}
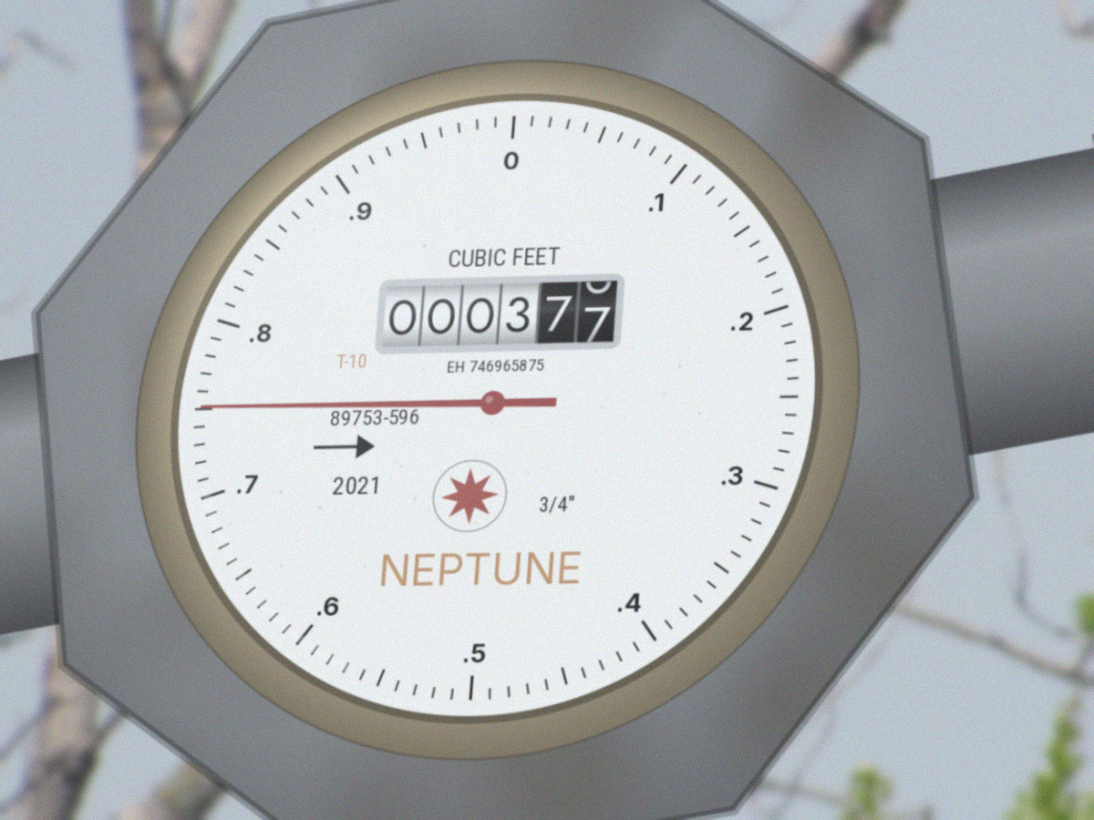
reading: {"value": 376.75, "unit": "ft³"}
